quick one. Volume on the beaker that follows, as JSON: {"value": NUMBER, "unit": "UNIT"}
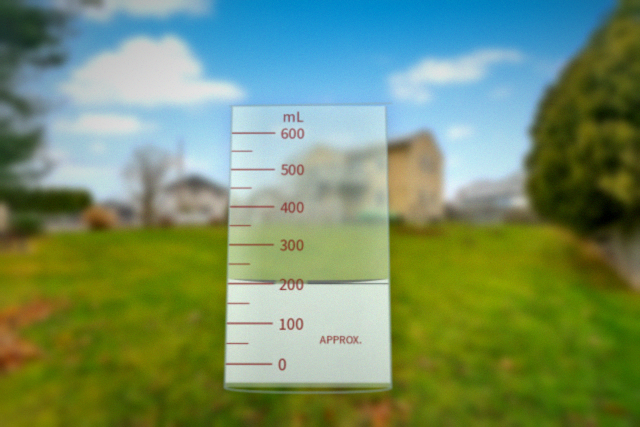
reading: {"value": 200, "unit": "mL"}
